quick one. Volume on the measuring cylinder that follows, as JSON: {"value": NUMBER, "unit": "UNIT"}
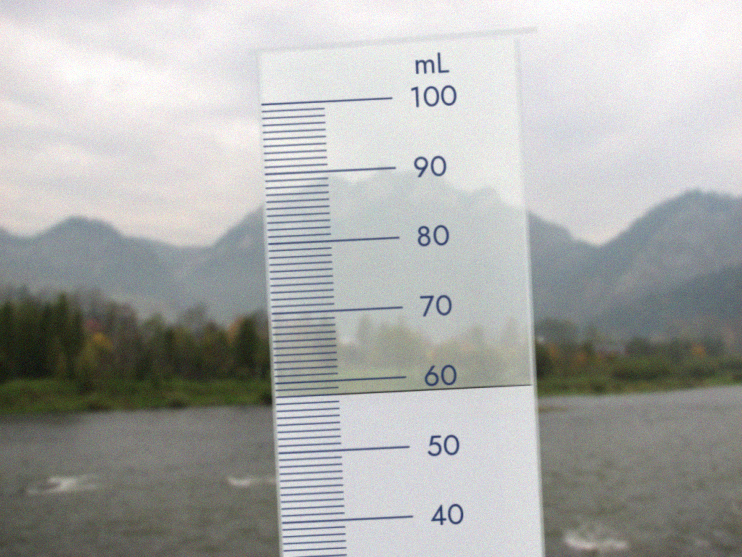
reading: {"value": 58, "unit": "mL"}
